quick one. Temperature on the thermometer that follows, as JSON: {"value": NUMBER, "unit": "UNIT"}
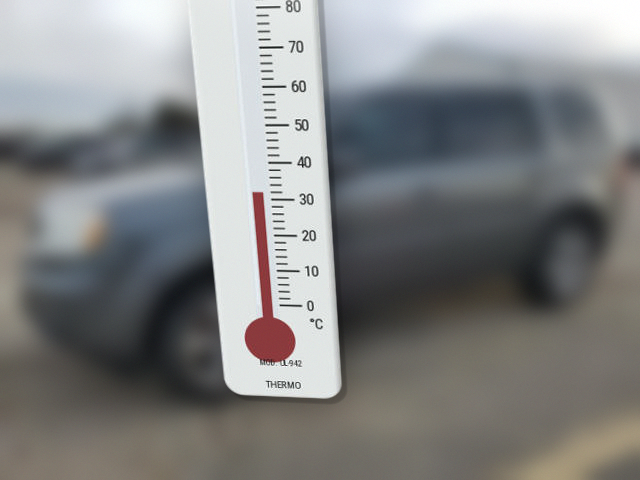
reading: {"value": 32, "unit": "°C"}
